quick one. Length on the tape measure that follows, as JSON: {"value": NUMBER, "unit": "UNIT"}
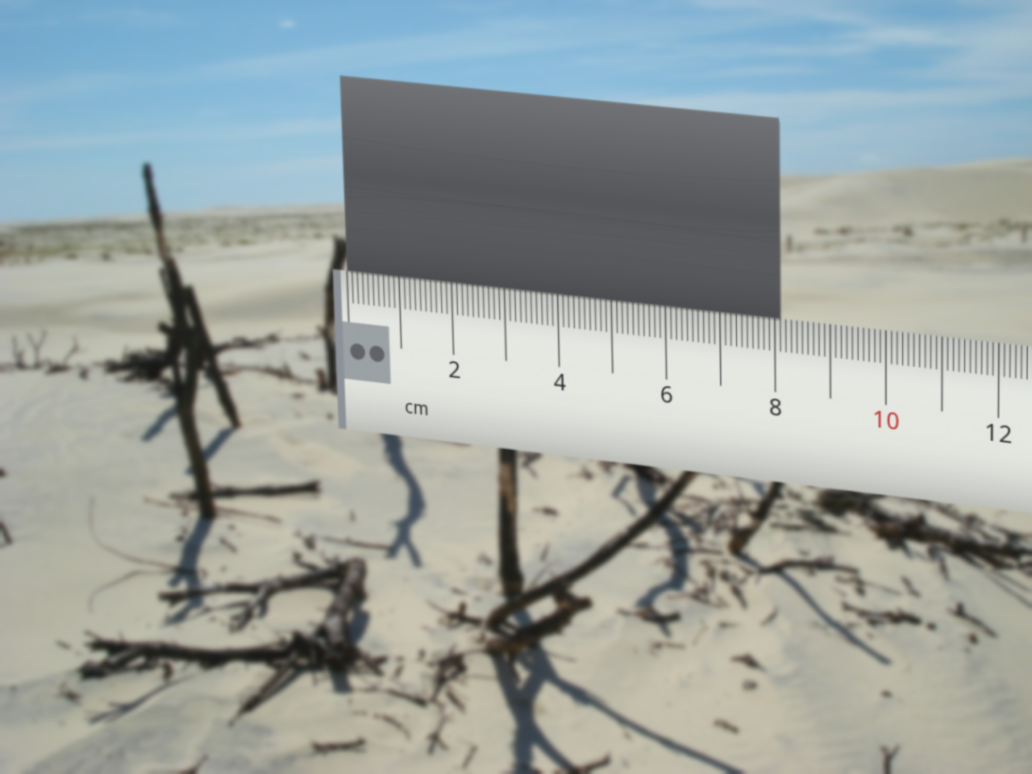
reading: {"value": 8.1, "unit": "cm"}
